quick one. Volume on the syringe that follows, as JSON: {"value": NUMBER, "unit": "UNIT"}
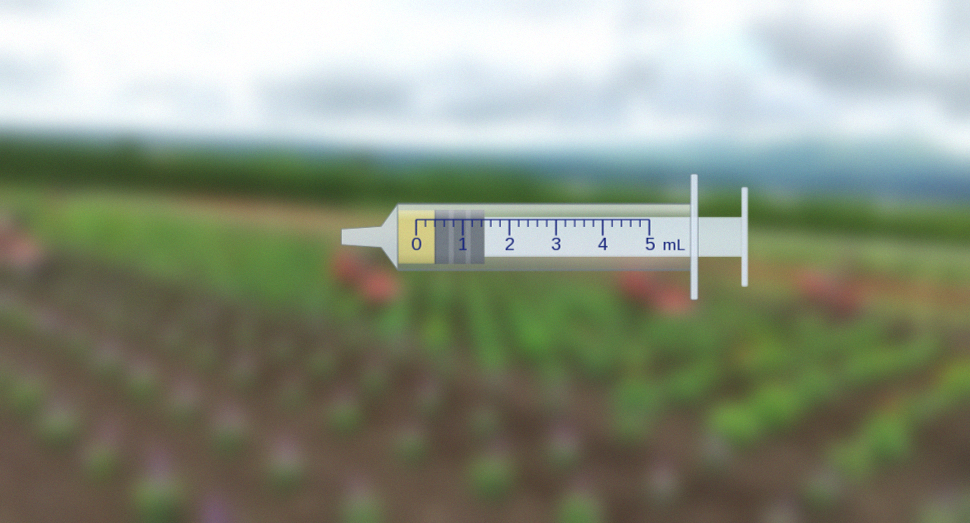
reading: {"value": 0.4, "unit": "mL"}
